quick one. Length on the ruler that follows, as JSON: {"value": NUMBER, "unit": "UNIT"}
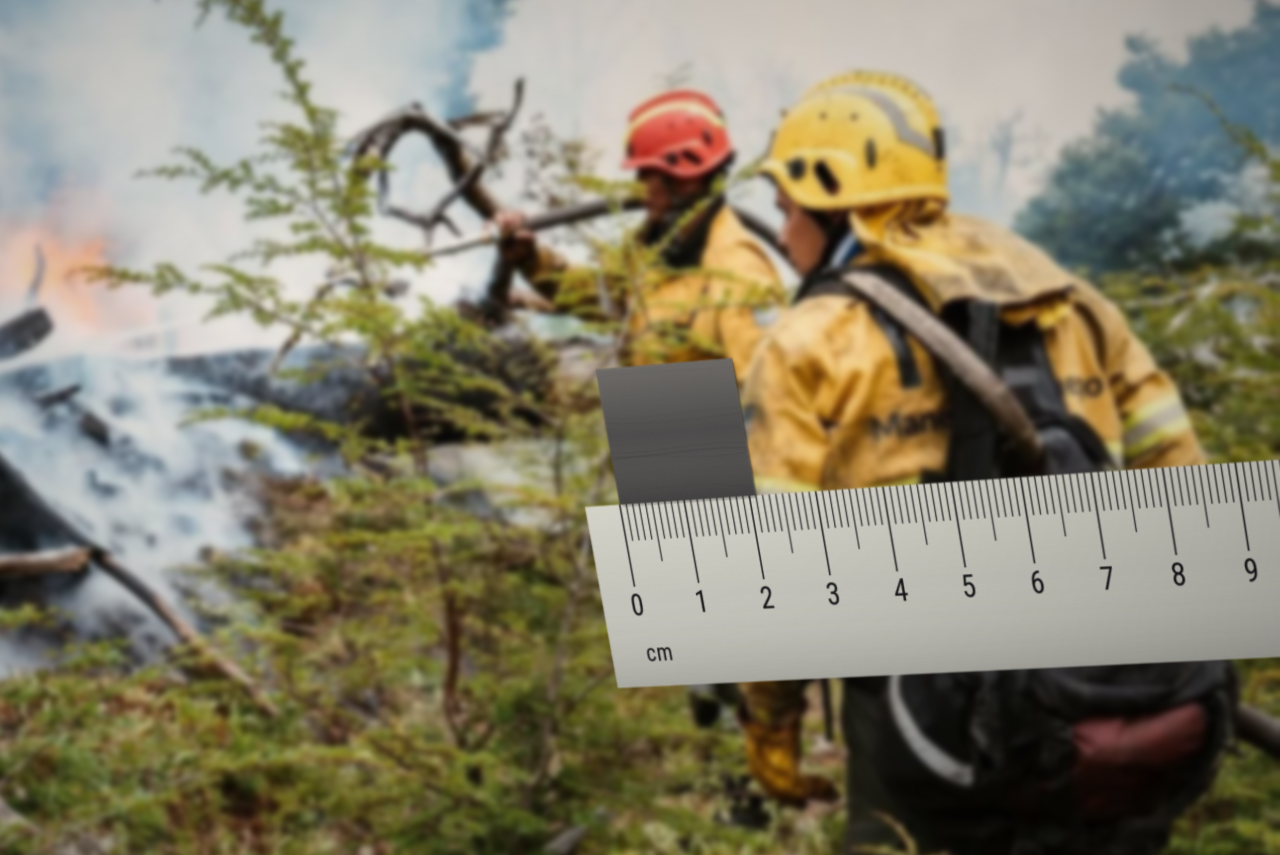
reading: {"value": 2.1, "unit": "cm"}
